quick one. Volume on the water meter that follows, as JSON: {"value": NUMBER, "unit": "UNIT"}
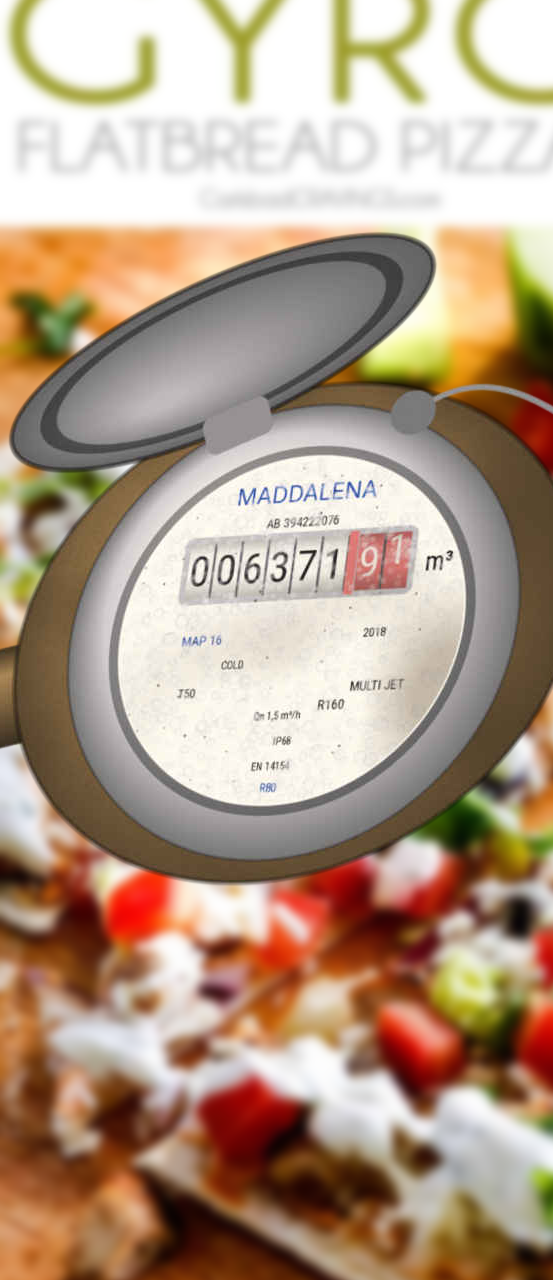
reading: {"value": 6371.91, "unit": "m³"}
